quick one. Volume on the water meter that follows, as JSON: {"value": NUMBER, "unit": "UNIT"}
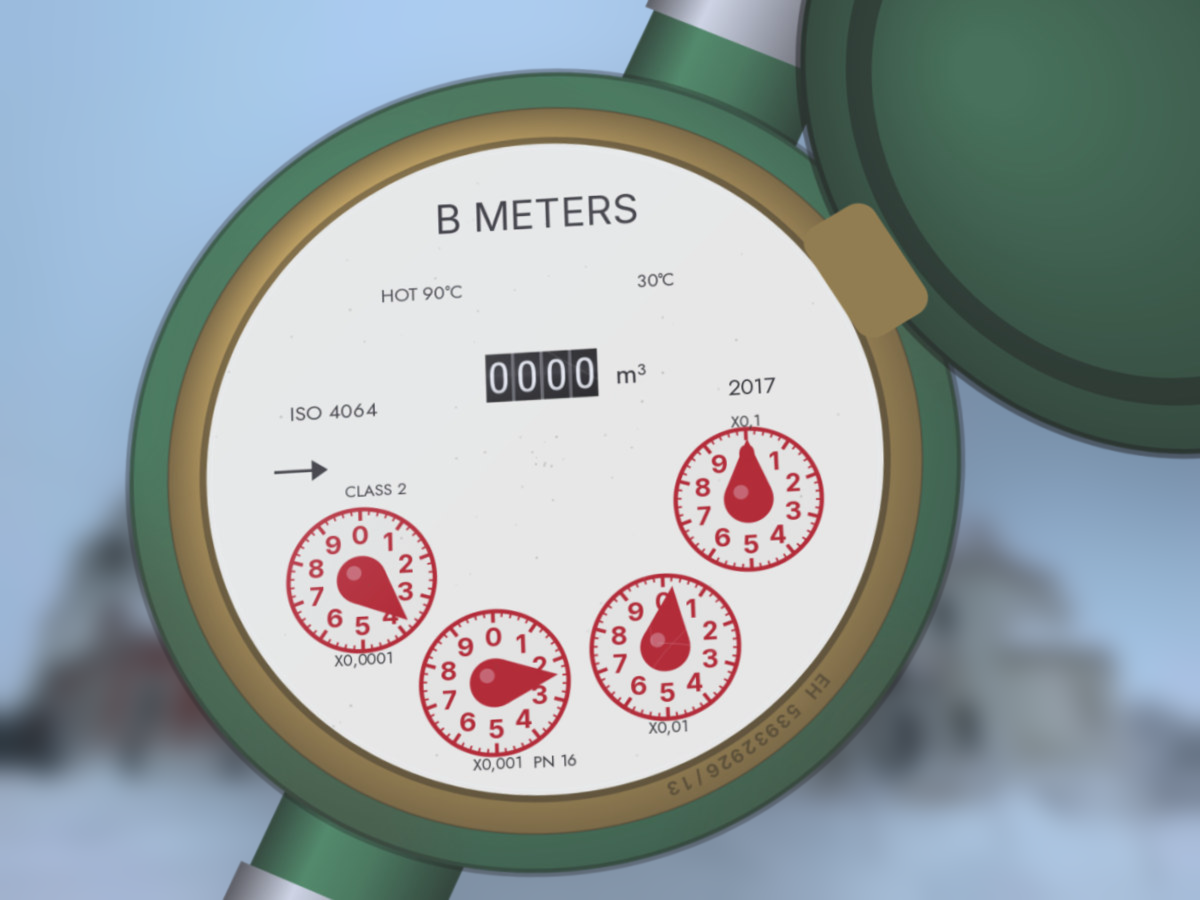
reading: {"value": 0.0023, "unit": "m³"}
